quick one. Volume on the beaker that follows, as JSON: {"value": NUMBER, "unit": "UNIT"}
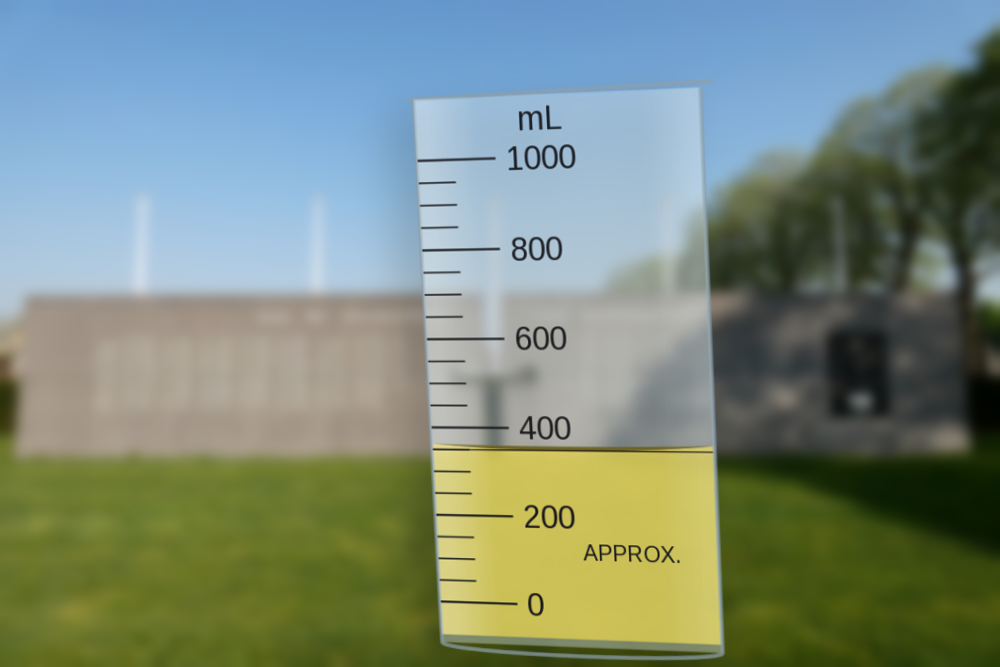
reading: {"value": 350, "unit": "mL"}
